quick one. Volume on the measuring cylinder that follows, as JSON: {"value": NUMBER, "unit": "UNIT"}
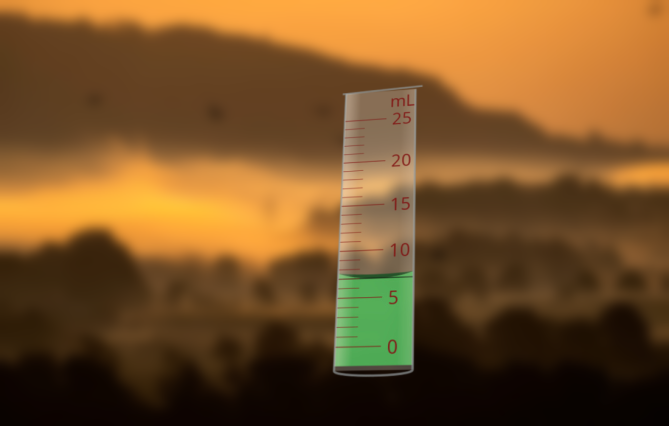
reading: {"value": 7, "unit": "mL"}
